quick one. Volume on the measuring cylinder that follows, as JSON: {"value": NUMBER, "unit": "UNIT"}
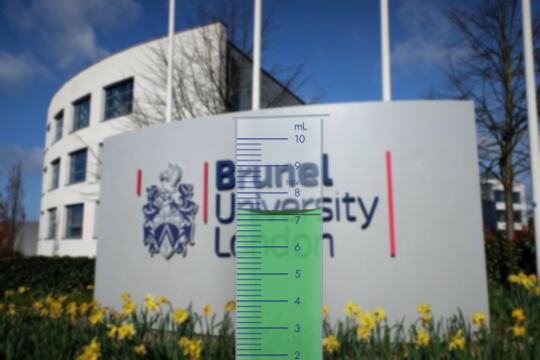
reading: {"value": 7.2, "unit": "mL"}
